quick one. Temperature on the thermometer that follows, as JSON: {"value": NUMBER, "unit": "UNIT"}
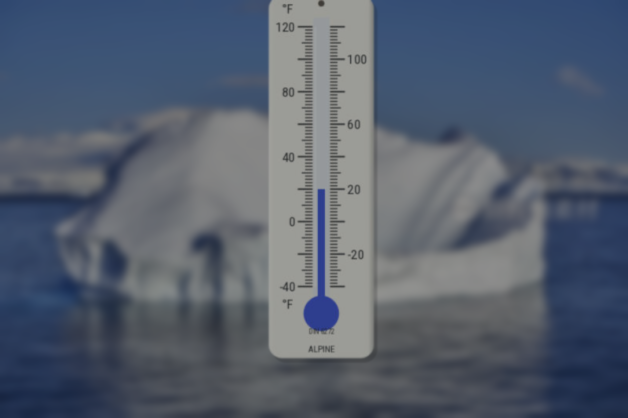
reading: {"value": 20, "unit": "°F"}
